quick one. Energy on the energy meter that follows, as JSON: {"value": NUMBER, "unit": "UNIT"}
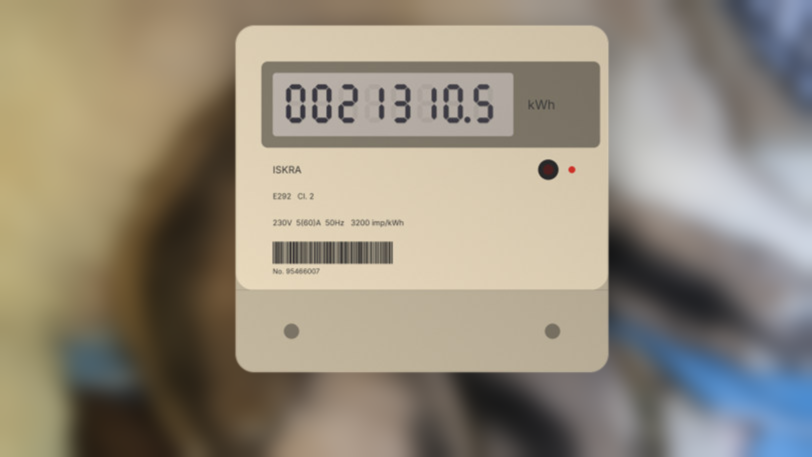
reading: {"value": 21310.5, "unit": "kWh"}
